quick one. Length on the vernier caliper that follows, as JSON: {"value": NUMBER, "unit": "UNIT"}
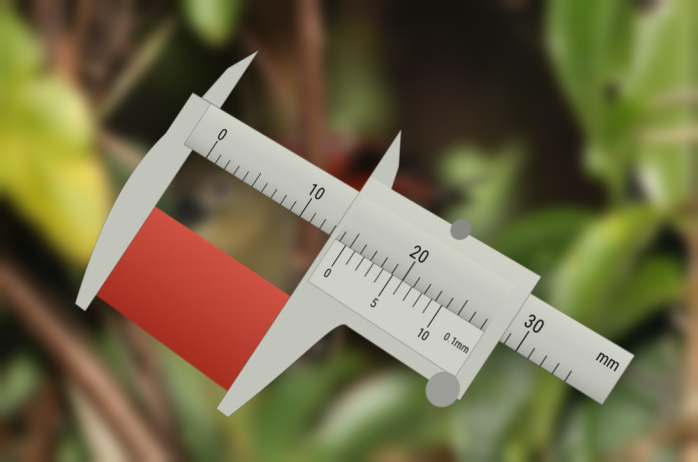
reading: {"value": 14.6, "unit": "mm"}
